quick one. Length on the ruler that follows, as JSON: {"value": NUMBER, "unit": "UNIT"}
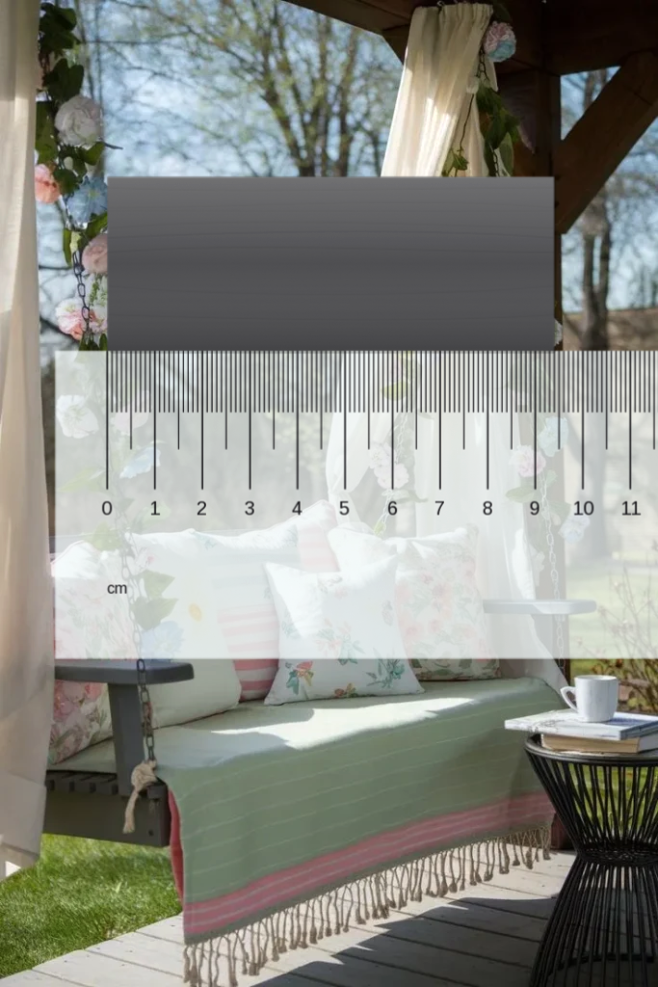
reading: {"value": 9.4, "unit": "cm"}
